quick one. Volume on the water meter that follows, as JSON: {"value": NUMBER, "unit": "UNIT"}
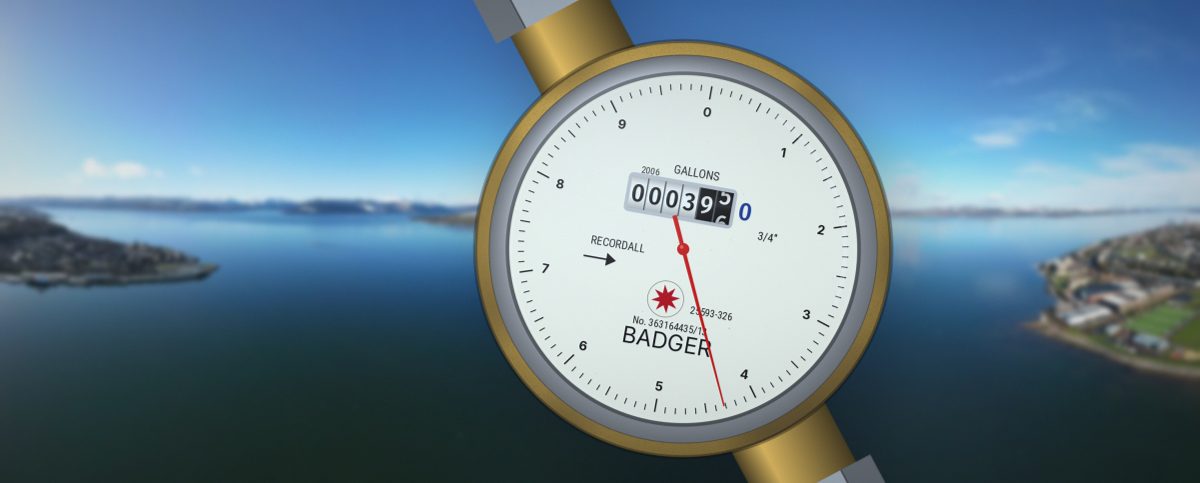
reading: {"value": 3954.3, "unit": "gal"}
